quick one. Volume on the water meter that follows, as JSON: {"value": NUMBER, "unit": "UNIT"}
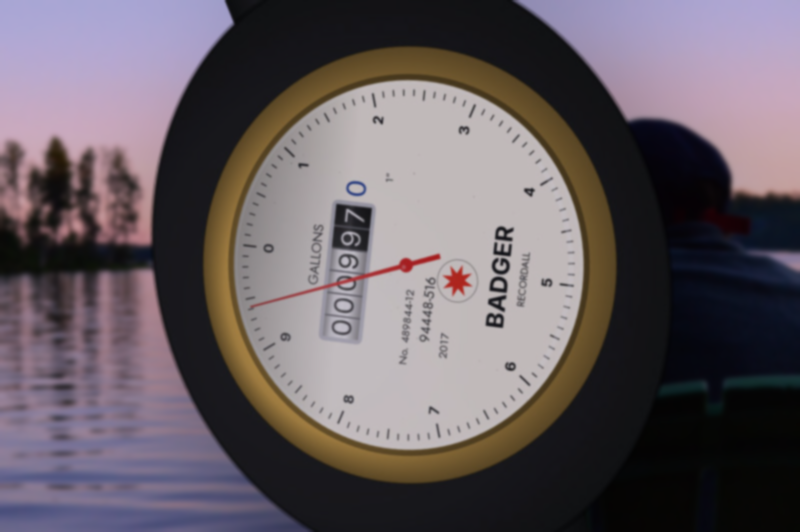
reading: {"value": 9969.4, "unit": "gal"}
